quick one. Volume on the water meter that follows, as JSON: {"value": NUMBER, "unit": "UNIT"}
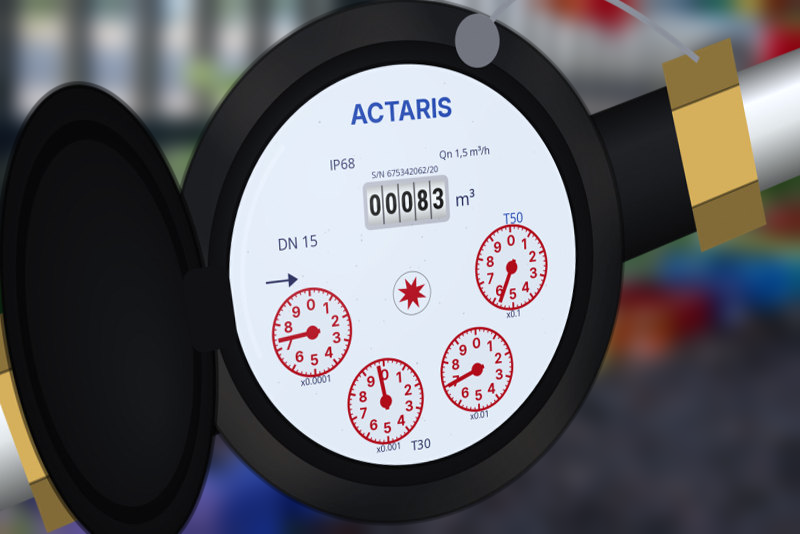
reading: {"value": 83.5697, "unit": "m³"}
